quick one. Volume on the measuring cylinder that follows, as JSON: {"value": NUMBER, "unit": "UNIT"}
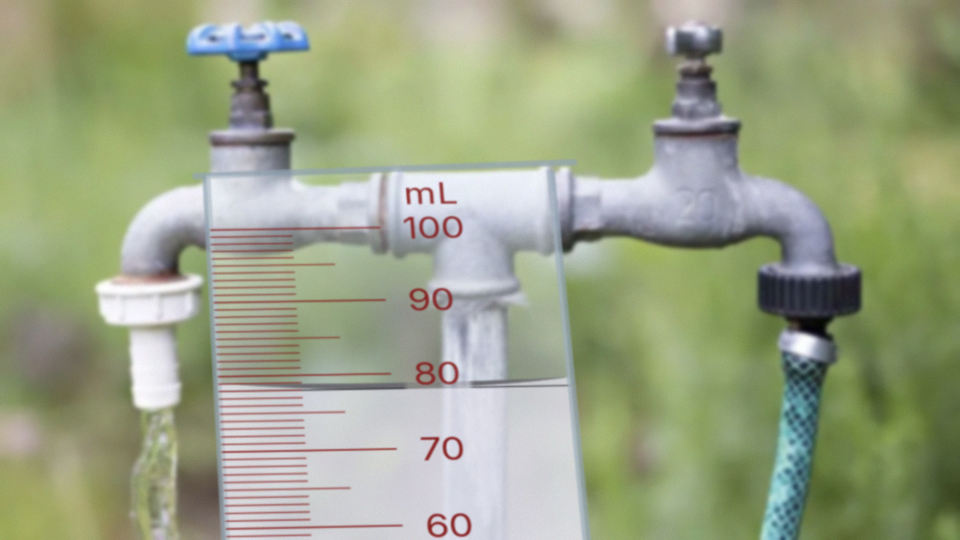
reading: {"value": 78, "unit": "mL"}
